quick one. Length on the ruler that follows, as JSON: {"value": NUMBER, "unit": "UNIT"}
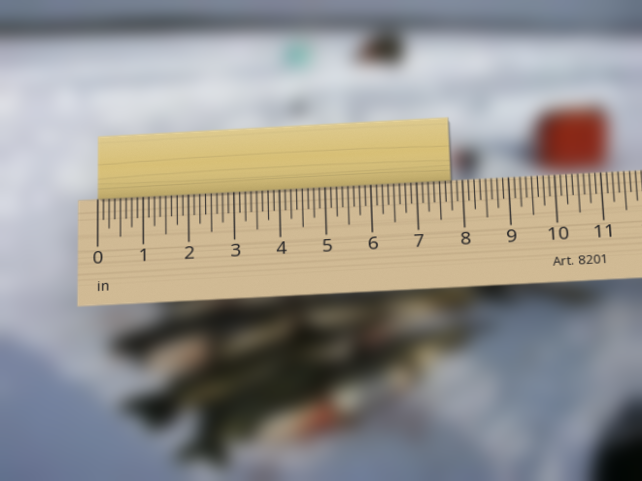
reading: {"value": 7.75, "unit": "in"}
